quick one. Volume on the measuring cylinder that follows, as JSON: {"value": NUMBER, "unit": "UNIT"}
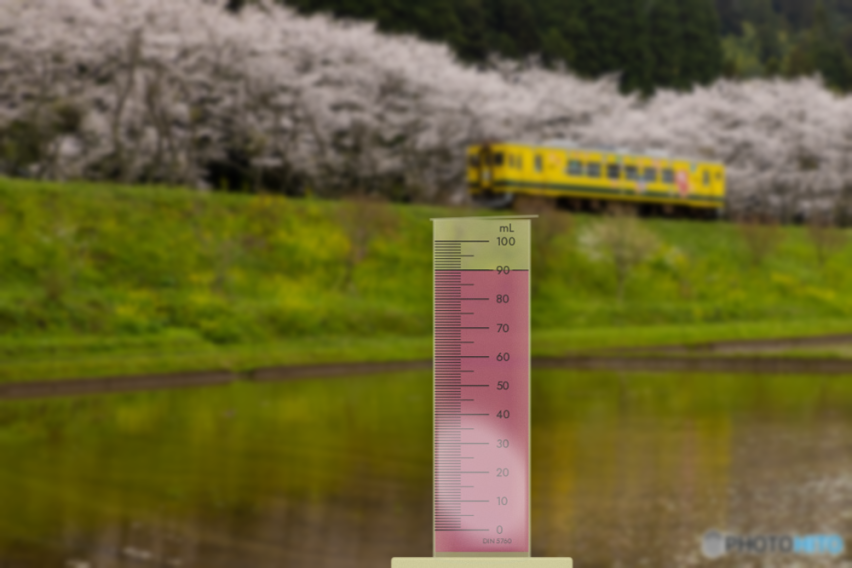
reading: {"value": 90, "unit": "mL"}
